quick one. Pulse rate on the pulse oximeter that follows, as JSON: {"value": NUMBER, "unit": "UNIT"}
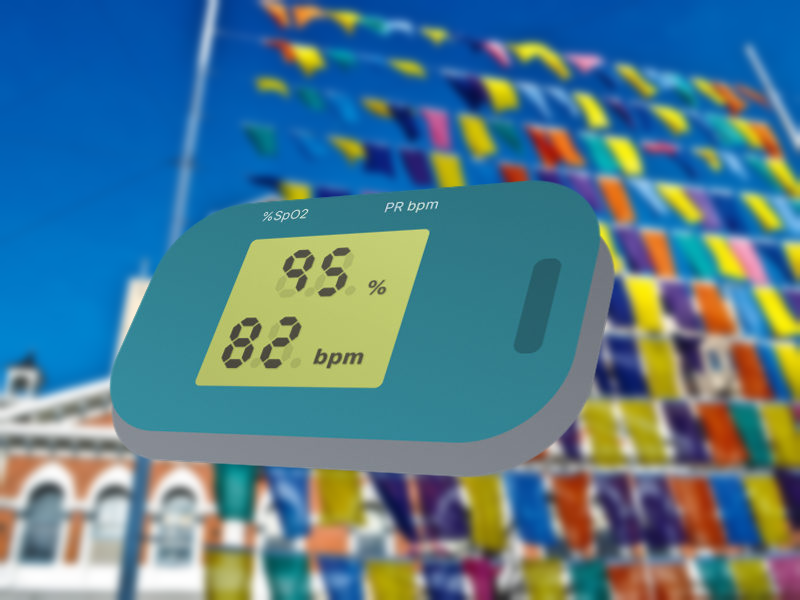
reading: {"value": 82, "unit": "bpm"}
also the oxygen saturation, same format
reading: {"value": 95, "unit": "%"}
